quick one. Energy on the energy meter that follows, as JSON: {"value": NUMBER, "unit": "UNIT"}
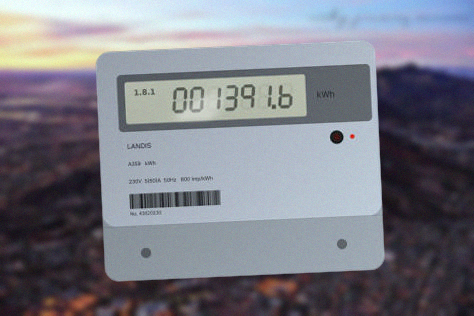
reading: {"value": 1391.6, "unit": "kWh"}
